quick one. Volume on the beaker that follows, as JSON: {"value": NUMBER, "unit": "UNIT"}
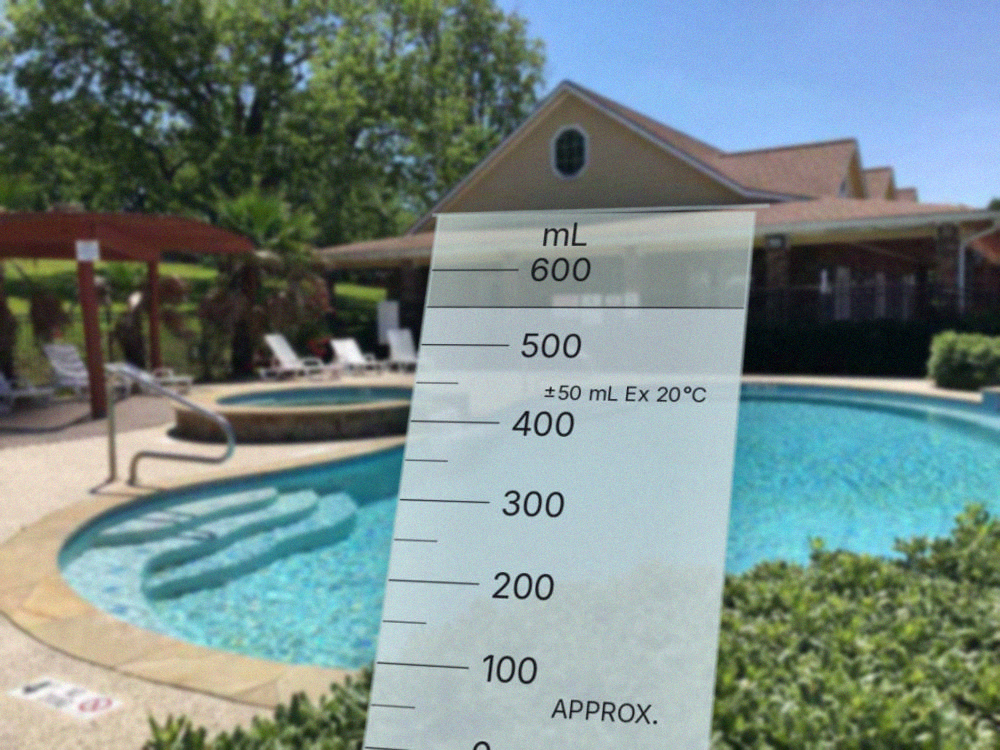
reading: {"value": 550, "unit": "mL"}
